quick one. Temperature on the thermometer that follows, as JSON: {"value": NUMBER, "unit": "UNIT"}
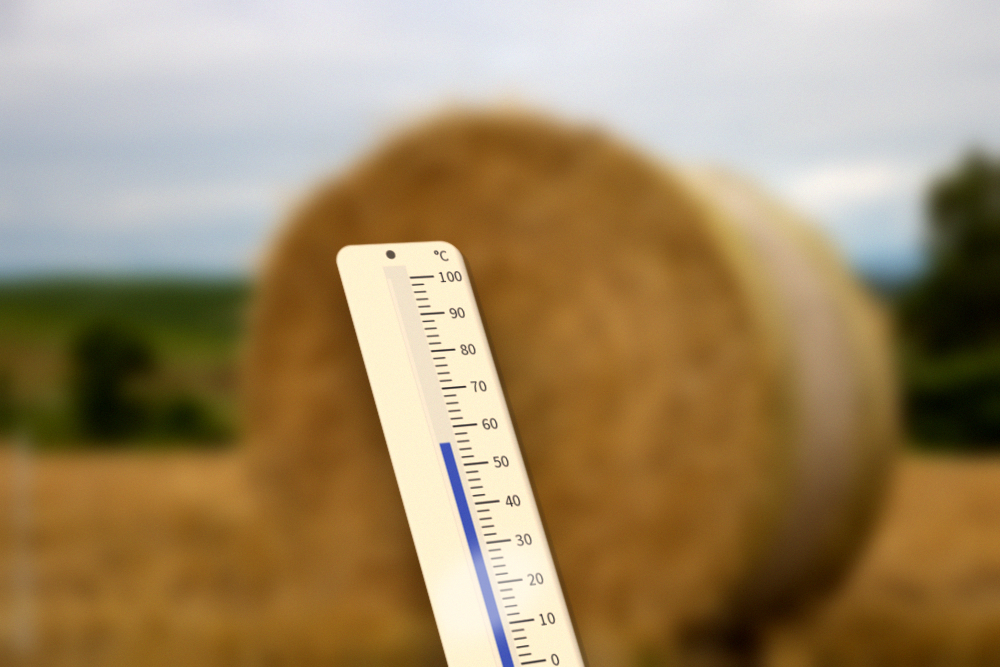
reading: {"value": 56, "unit": "°C"}
